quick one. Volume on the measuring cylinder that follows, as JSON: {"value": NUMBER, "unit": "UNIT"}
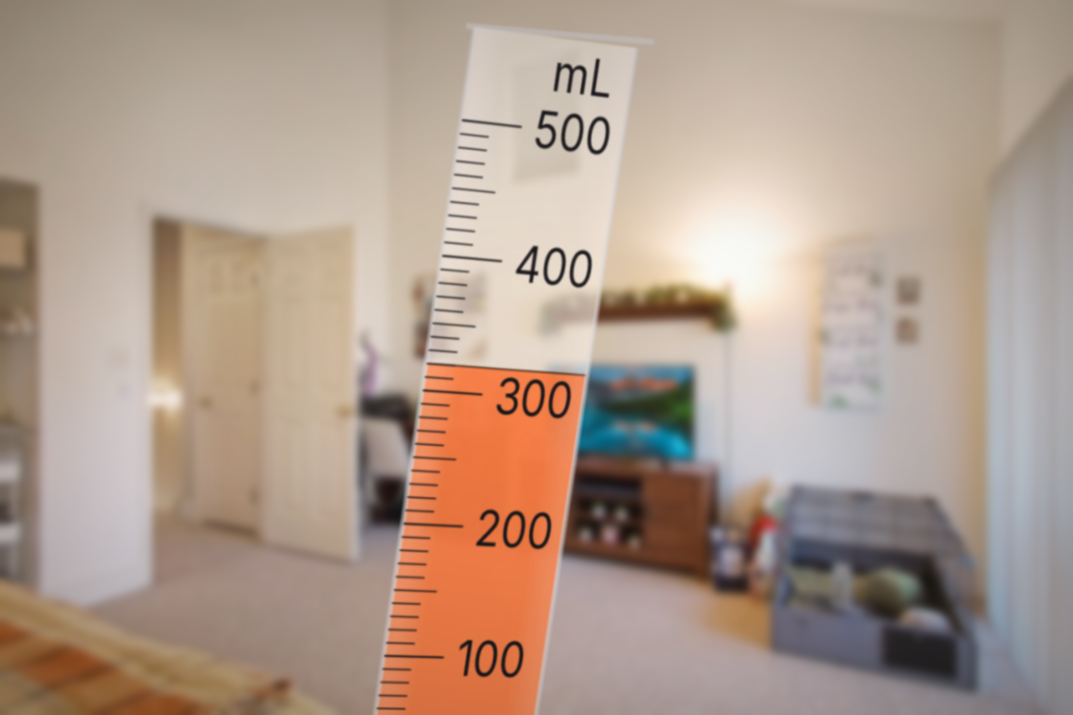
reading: {"value": 320, "unit": "mL"}
